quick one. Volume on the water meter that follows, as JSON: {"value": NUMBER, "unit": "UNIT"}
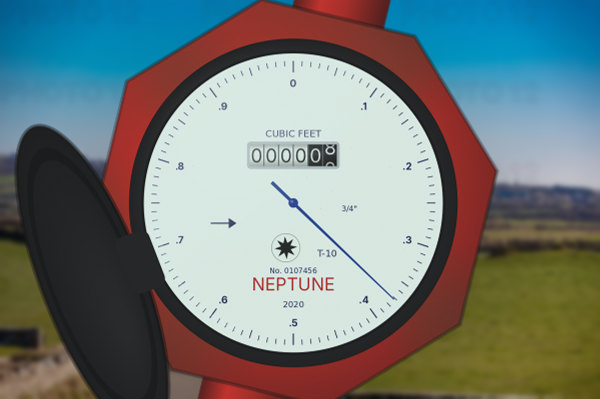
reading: {"value": 8.37, "unit": "ft³"}
